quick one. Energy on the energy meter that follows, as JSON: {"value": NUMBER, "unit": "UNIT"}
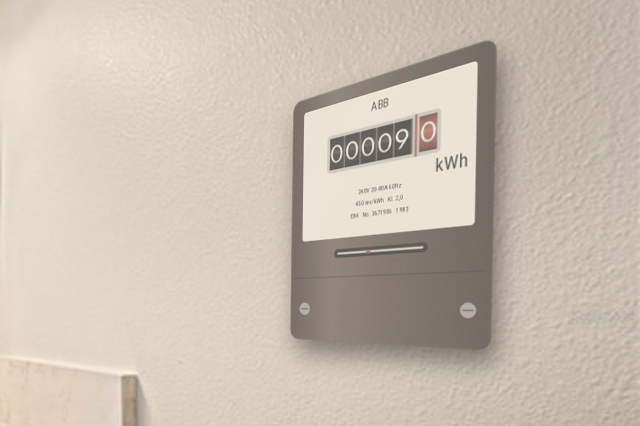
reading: {"value": 9.0, "unit": "kWh"}
